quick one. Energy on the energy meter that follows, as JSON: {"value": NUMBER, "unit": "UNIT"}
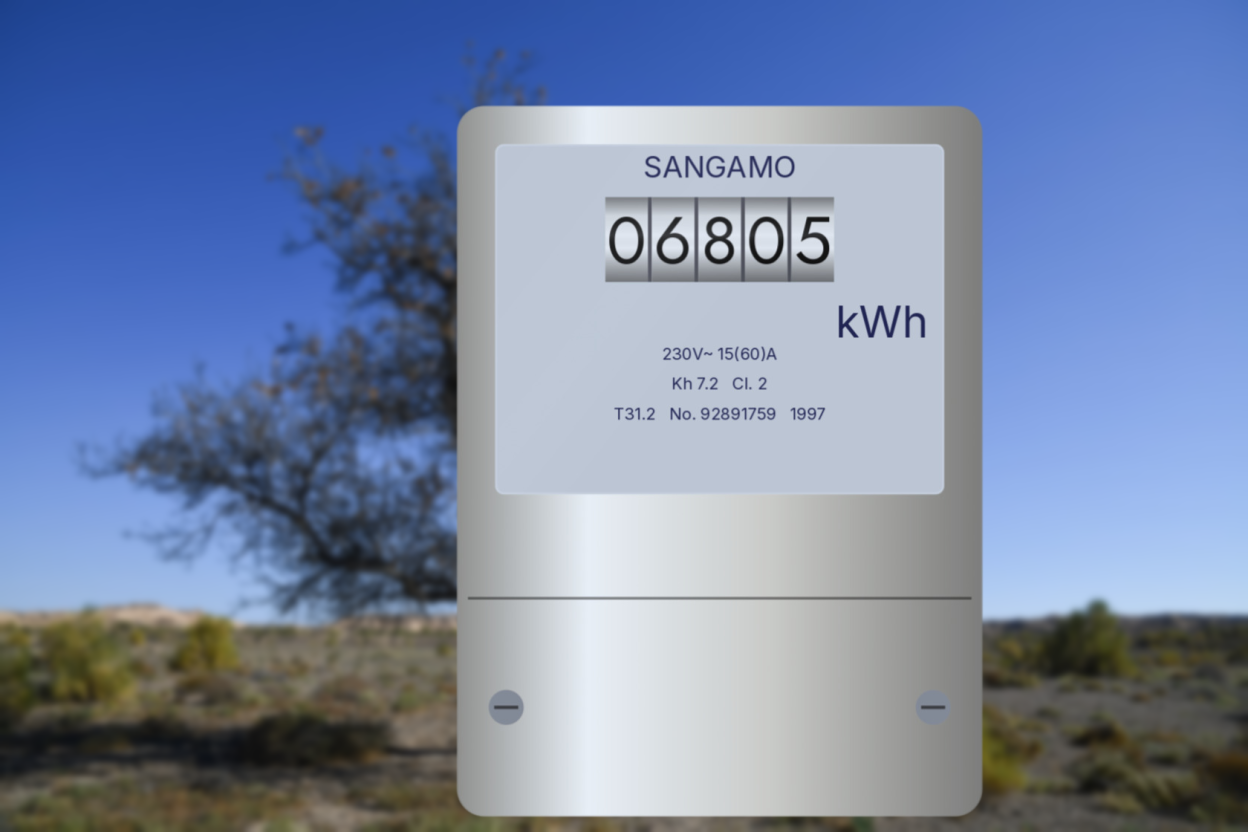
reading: {"value": 6805, "unit": "kWh"}
